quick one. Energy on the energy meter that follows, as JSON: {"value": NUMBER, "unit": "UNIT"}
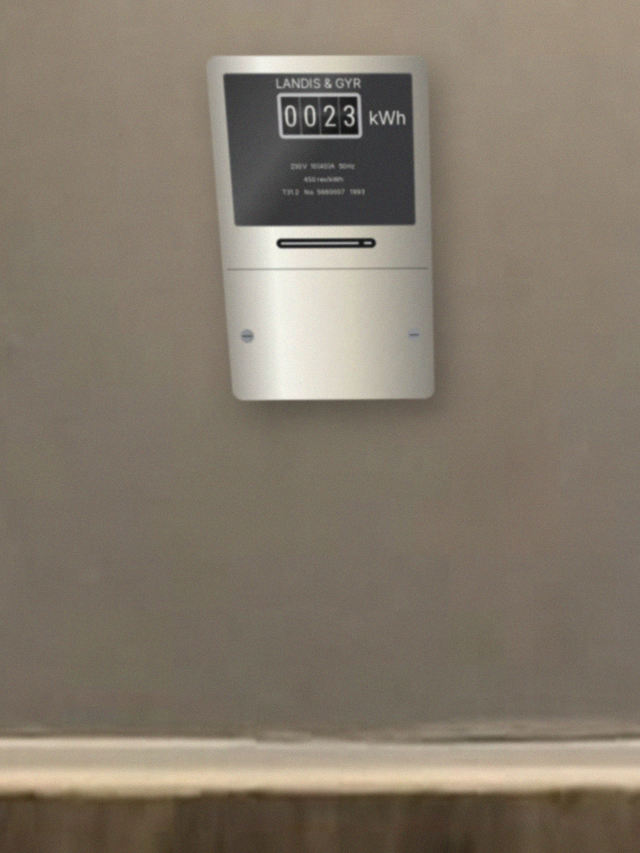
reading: {"value": 23, "unit": "kWh"}
